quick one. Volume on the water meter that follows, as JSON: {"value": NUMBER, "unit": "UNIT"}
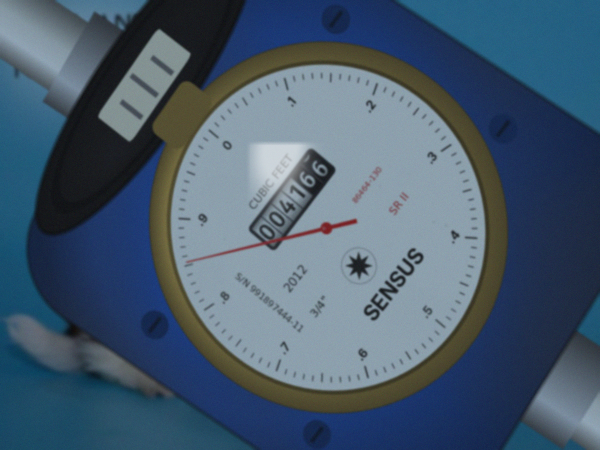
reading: {"value": 4165.85, "unit": "ft³"}
